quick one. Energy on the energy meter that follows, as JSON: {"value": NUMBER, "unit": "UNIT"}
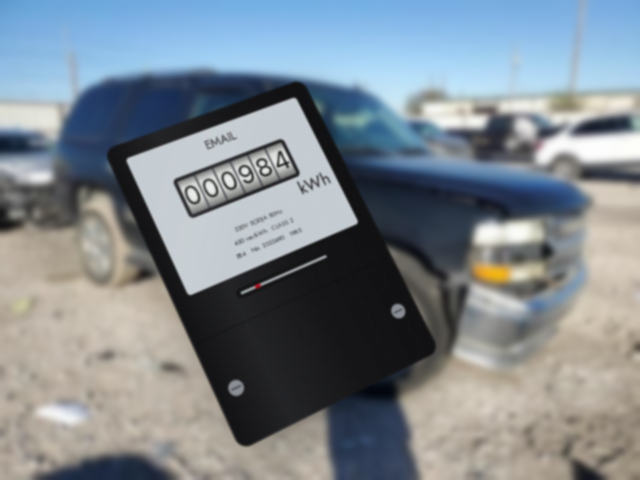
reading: {"value": 984, "unit": "kWh"}
